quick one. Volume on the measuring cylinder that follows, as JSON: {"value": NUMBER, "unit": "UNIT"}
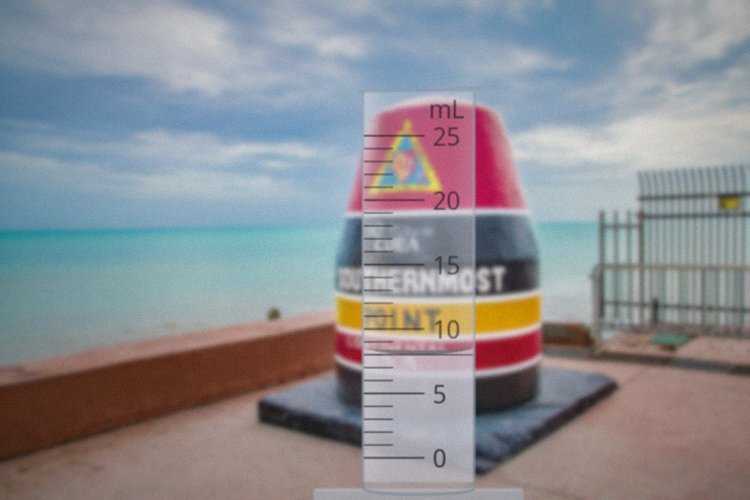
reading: {"value": 8, "unit": "mL"}
